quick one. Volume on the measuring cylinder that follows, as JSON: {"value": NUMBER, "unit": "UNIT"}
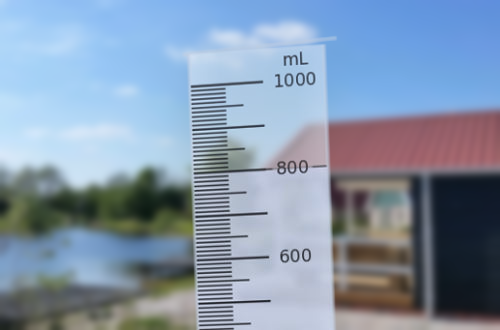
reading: {"value": 800, "unit": "mL"}
